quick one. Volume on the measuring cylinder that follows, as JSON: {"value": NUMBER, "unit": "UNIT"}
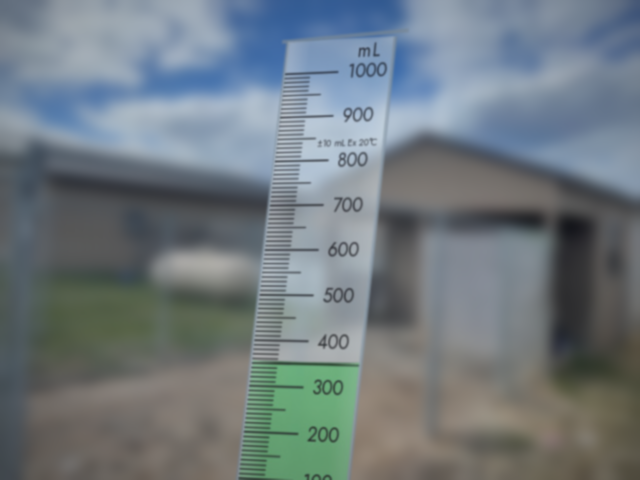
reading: {"value": 350, "unit": "mL"}
